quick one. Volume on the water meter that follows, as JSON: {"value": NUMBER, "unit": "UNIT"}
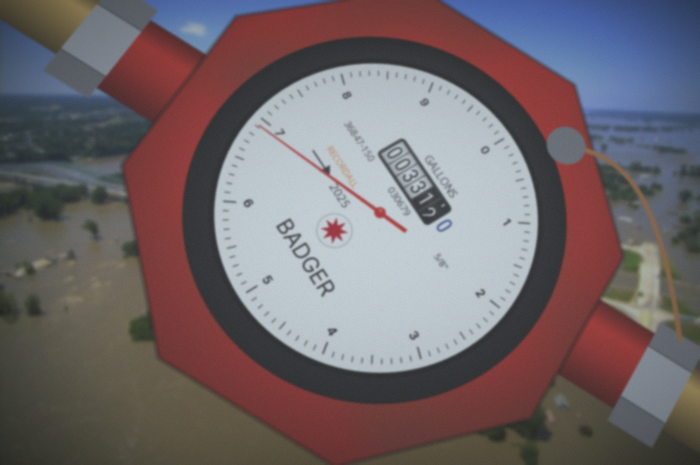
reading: {"value": 33116.9, "unit": "gal"}
